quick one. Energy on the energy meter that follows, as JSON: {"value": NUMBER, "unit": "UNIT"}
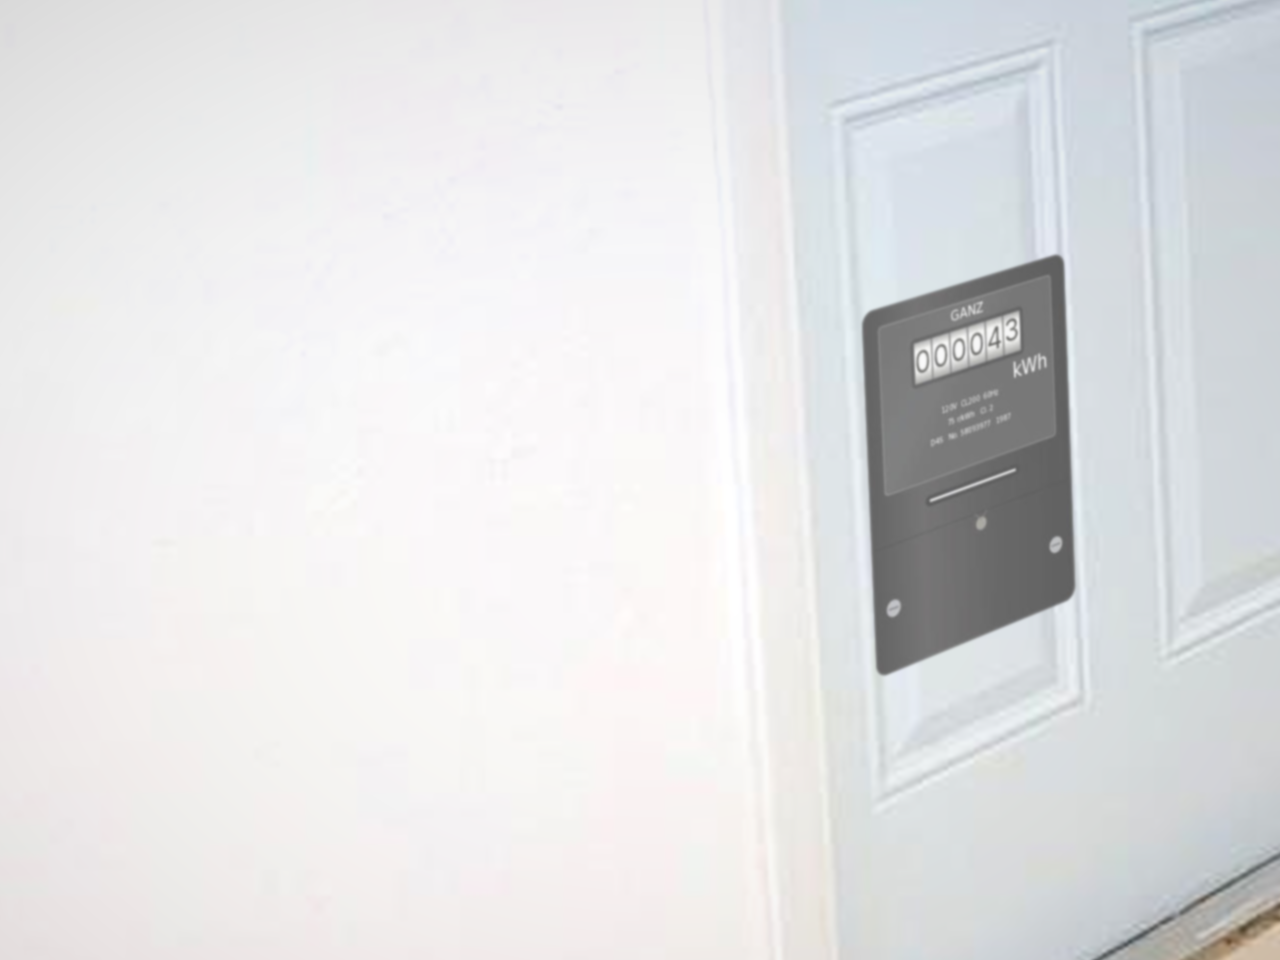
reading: {"value": 43, "unit": "kWh"}
